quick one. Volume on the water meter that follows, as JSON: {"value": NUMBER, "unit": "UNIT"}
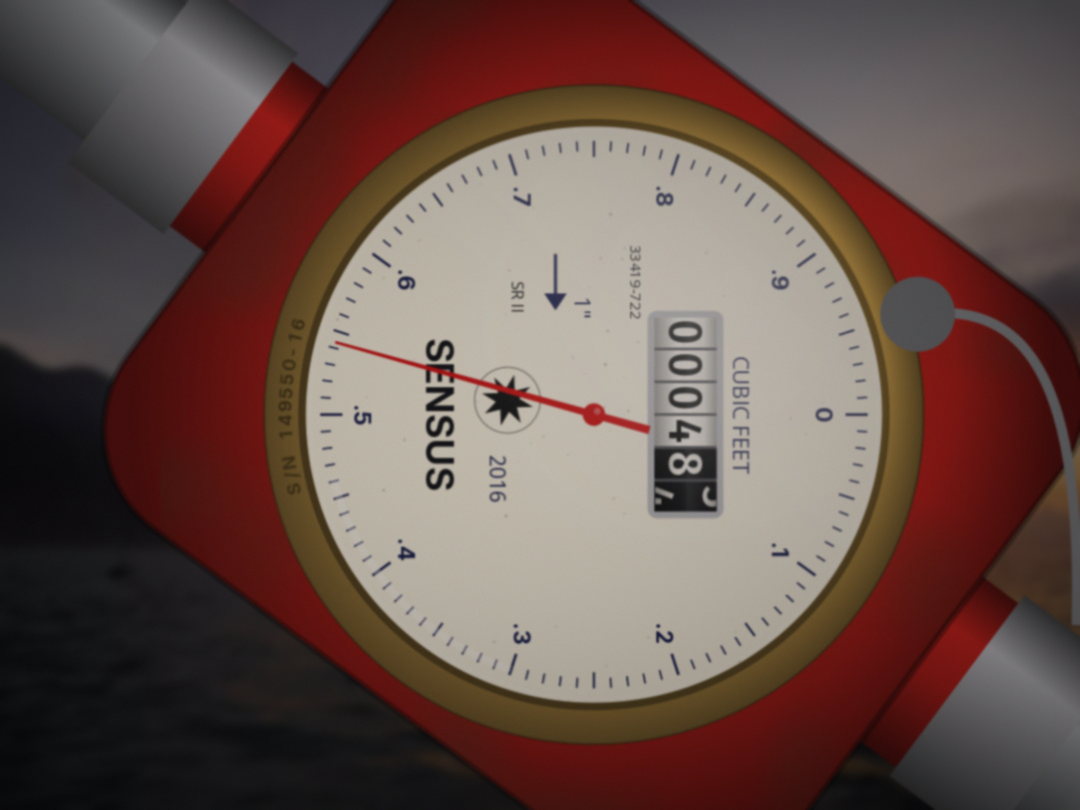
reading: {"value": 483.54, "unit": "ft³"}
